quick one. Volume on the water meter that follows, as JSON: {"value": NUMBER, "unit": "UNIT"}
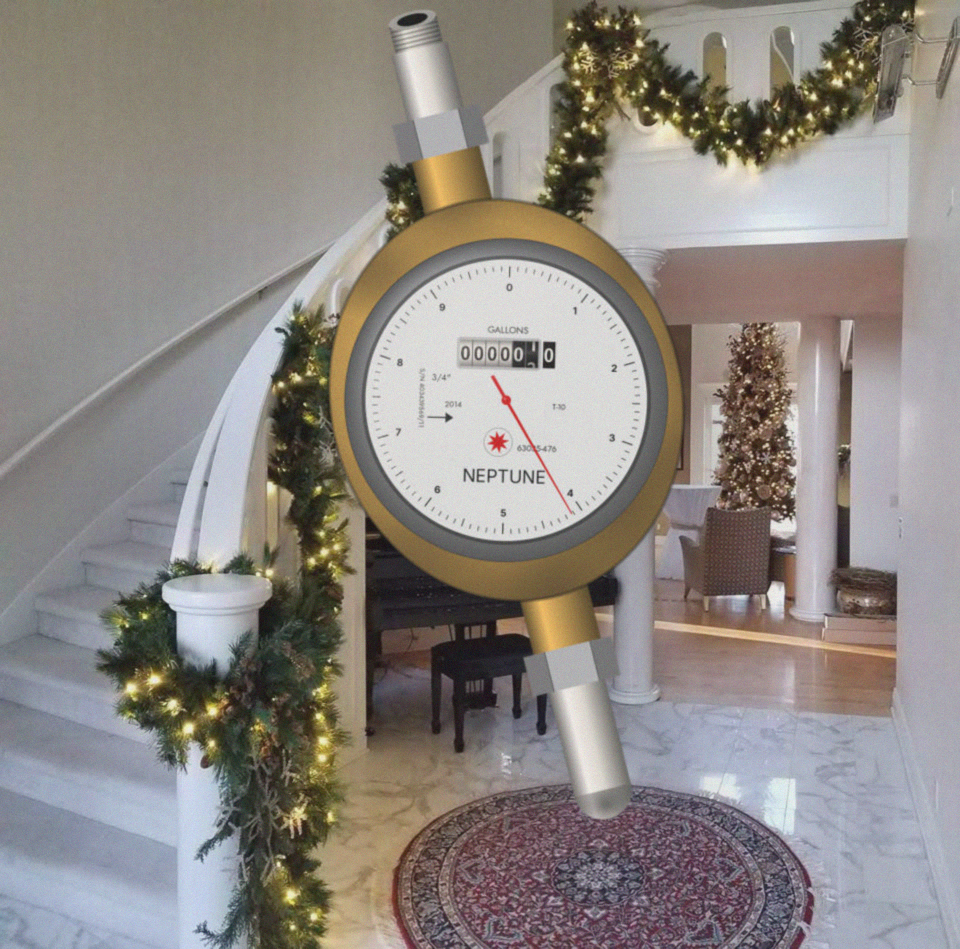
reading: {"value": 14.1, "unit": "gal"}
